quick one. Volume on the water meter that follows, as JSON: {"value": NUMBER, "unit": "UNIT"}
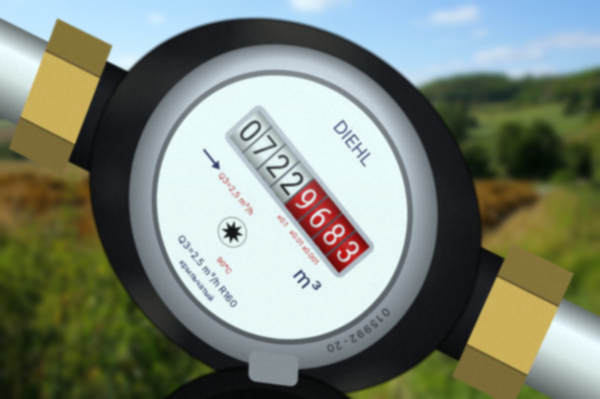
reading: {"value": 722.9683, "unit": "m³"}
